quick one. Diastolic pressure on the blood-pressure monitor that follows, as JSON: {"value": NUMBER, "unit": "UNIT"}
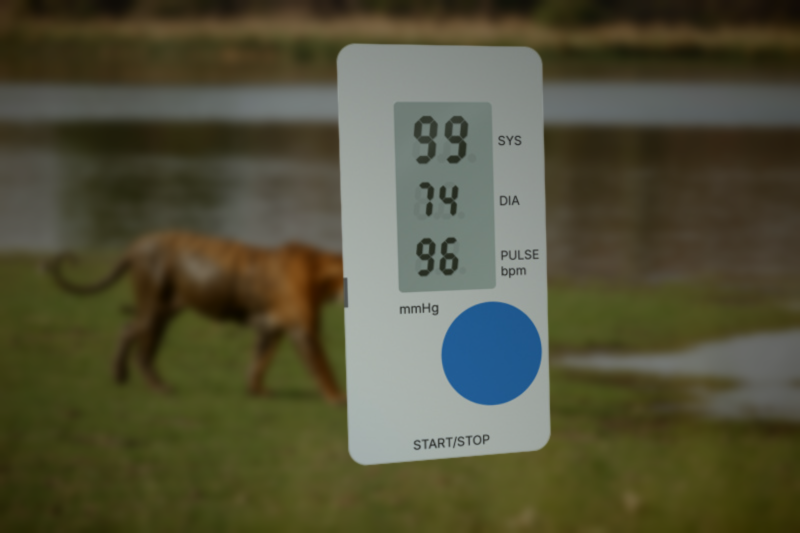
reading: {"value": 74, "unit": "mmHg"}
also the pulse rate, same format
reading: {"value": 96, "unit": "bpm"}
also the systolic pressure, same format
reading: {"value": 99, "unit": "mmHg"}
